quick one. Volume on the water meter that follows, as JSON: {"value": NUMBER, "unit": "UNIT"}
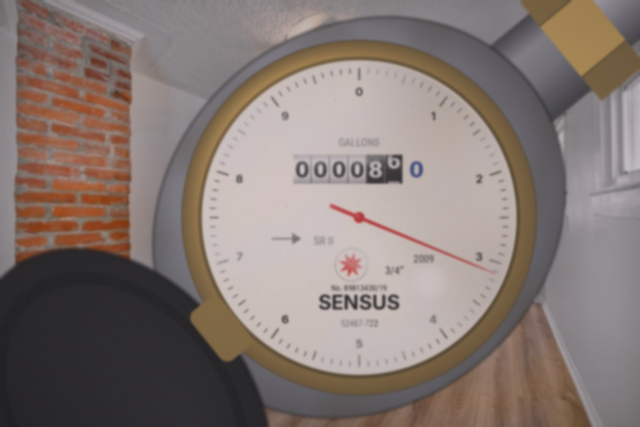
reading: {"value": 863.1, "unit": "gal"}
